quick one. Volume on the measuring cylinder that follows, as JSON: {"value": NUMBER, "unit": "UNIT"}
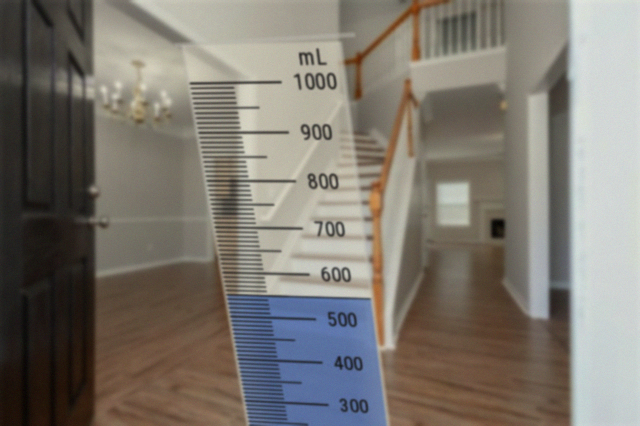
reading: {"value": 550, "unit": "mL"}
